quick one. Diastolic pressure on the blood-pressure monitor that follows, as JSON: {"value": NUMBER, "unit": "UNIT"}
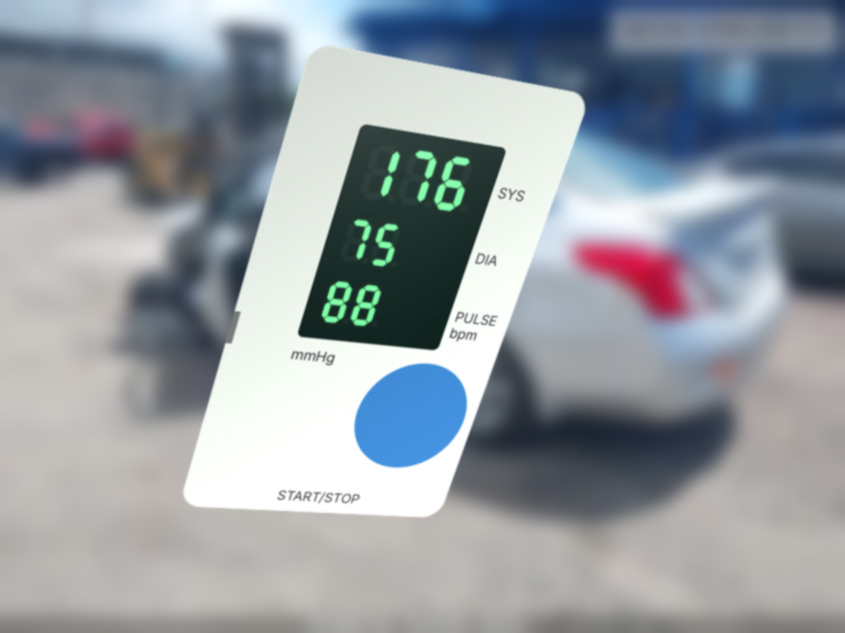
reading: {"value": 75, "unit": "mmHg"}
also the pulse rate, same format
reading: {"value": 88, "unit": "bpm"}
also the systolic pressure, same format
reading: {"value": 176, "unit": "mmHg"}
